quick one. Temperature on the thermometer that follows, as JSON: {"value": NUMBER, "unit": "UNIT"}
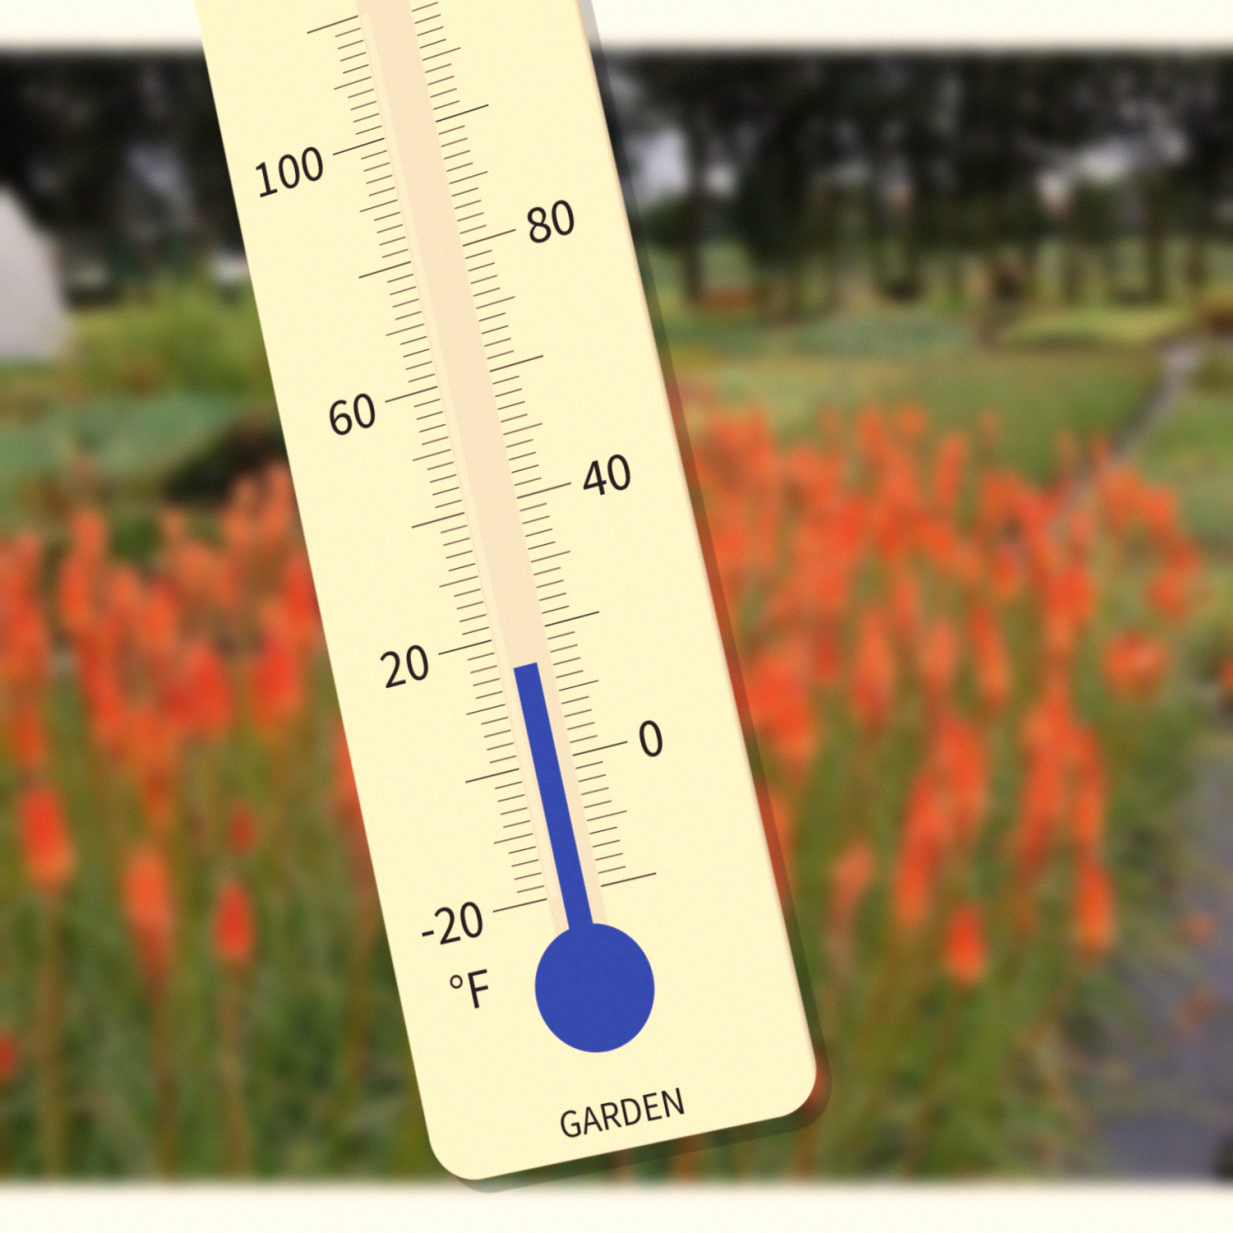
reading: {"value": 15, "unit": "°F"}
